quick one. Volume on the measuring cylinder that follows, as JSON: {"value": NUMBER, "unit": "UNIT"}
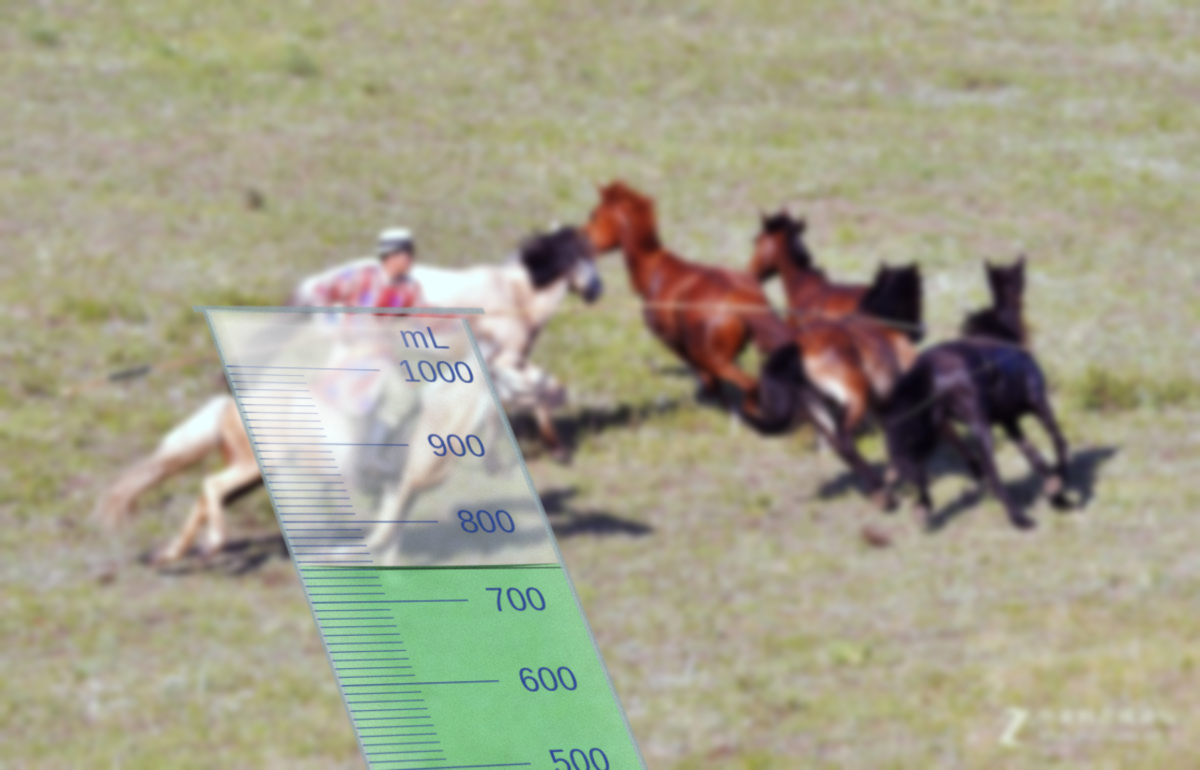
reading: {"value": 740, "unit": "mL"}
